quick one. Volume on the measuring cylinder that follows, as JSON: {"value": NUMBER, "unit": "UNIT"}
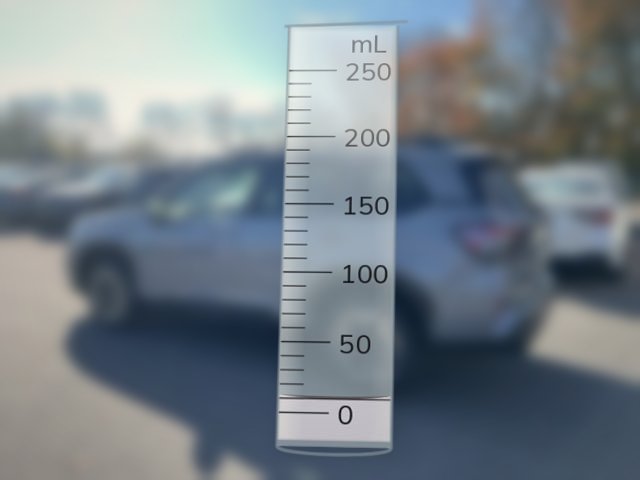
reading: {"value": 10, "unit": "mL"}
